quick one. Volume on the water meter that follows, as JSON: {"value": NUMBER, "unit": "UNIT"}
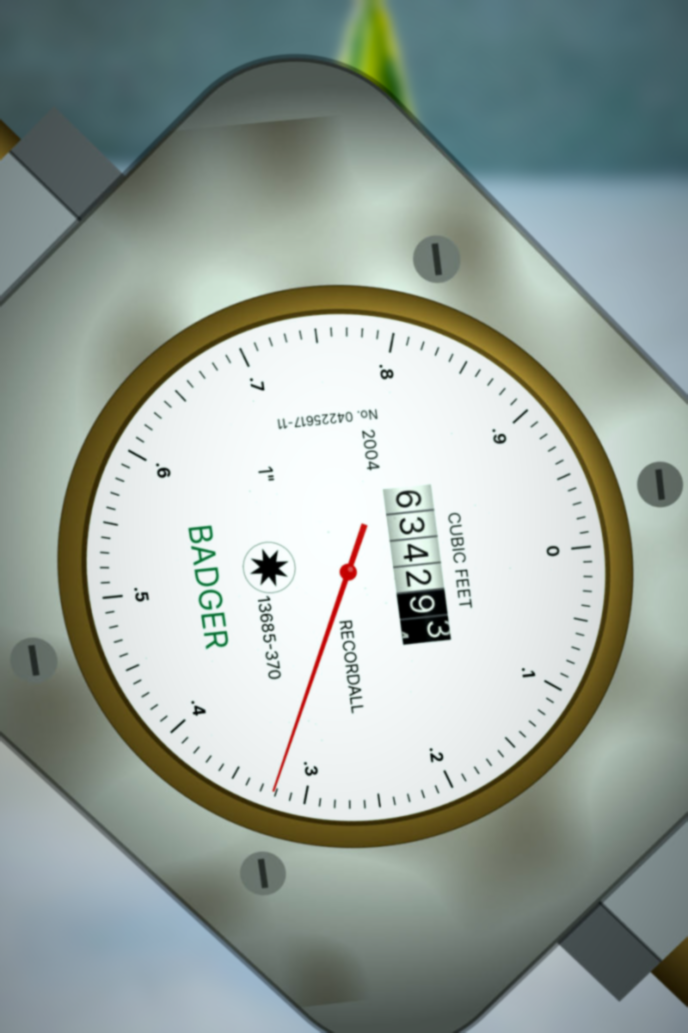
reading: {"value": 634293.32, "unit": "ft³"}
